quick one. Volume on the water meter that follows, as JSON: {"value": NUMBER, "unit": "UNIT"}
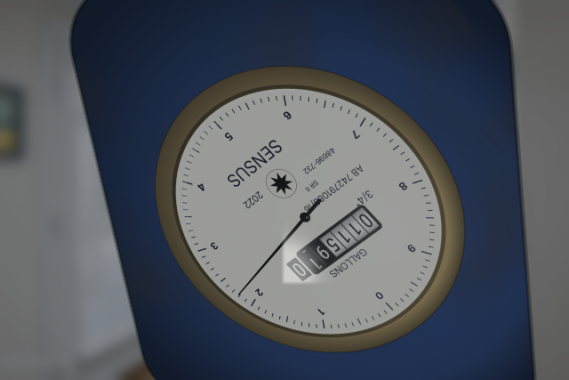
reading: {"value": 115912.2, "unit": "gal"}
